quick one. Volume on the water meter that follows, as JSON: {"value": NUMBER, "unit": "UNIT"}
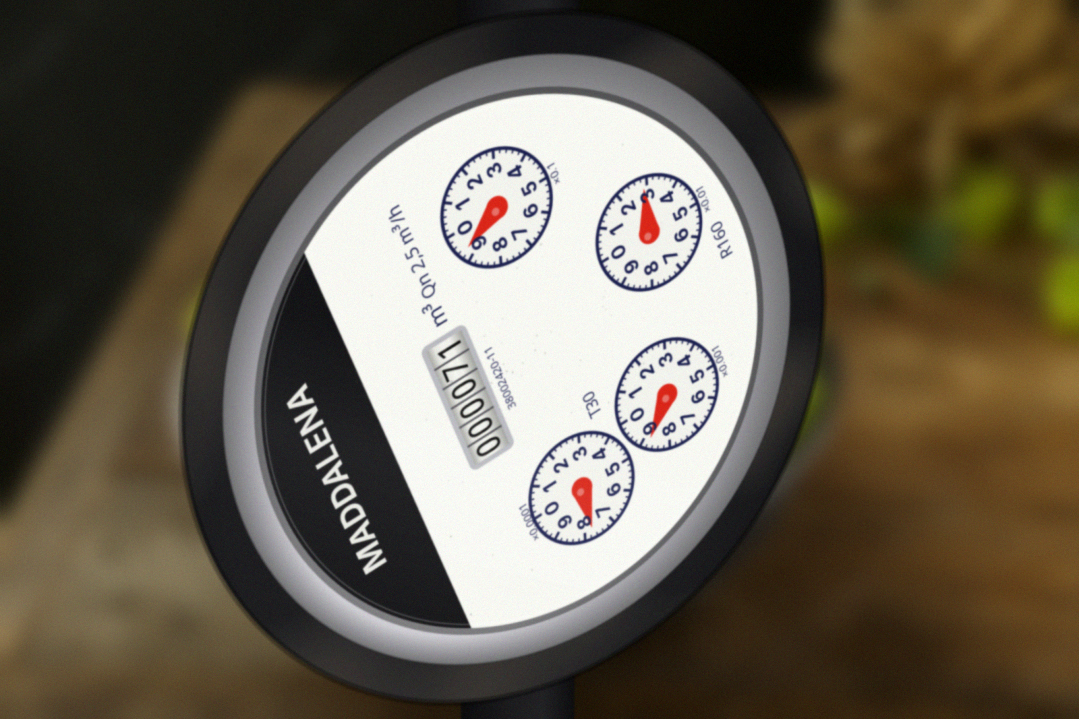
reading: {"value": 70.9287, "unit": "m³"}
